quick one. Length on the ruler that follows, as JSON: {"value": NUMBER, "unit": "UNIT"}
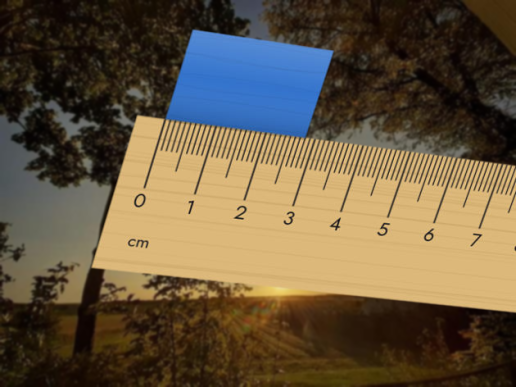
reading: {"value": 2.8, "unit": "cm"}
